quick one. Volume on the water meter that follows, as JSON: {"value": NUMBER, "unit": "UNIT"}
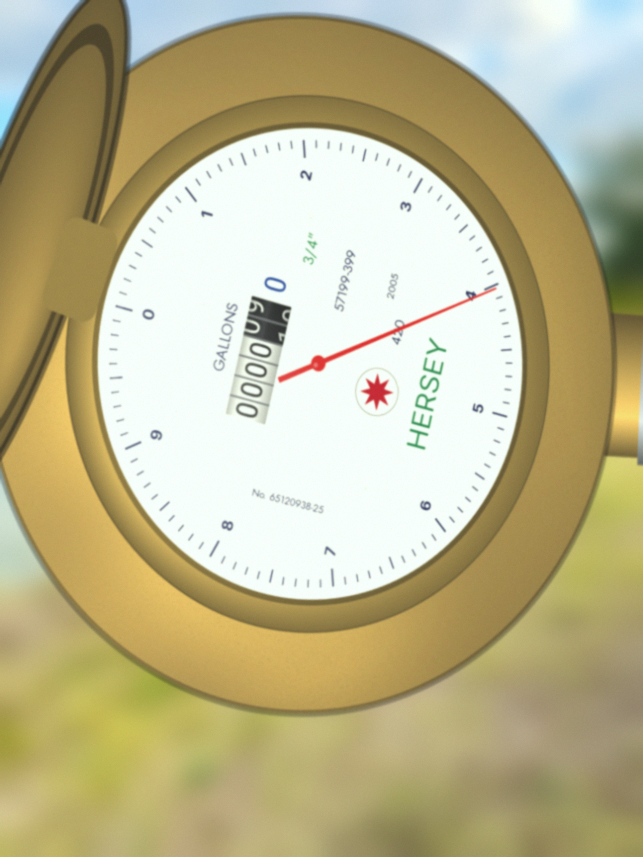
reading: {"value": 94.0, "unit": "gal"}
